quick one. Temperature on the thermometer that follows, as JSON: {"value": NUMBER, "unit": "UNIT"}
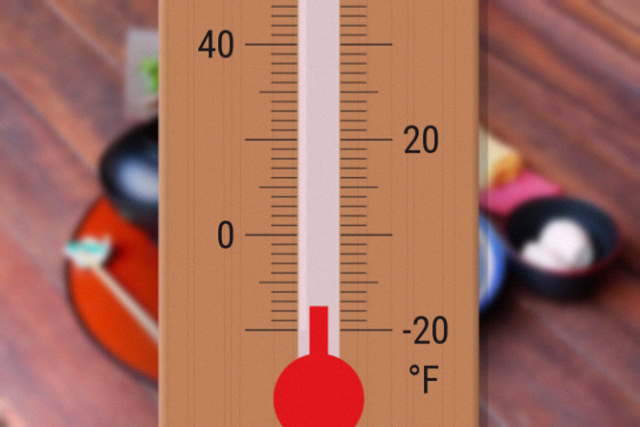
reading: {"value": -15, "unit": "°F"}
